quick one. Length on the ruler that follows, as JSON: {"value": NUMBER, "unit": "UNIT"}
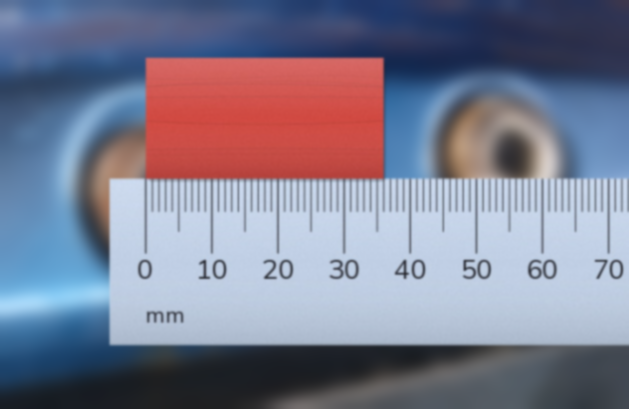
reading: {"value": 36, "unit": "mm"}
